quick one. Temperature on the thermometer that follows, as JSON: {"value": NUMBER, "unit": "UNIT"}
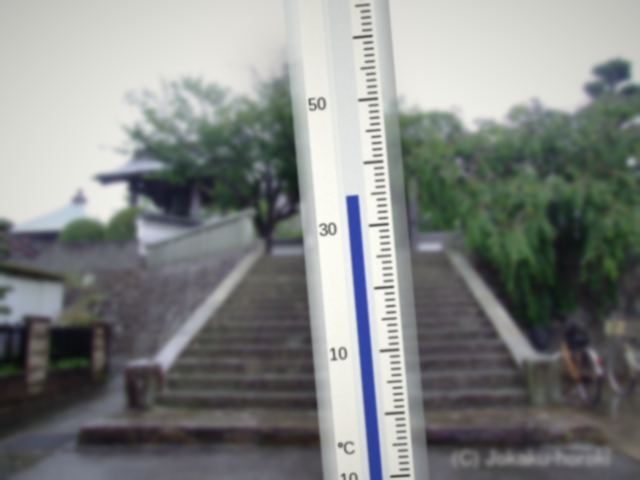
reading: {"value": 35, "unit": "°C"}
